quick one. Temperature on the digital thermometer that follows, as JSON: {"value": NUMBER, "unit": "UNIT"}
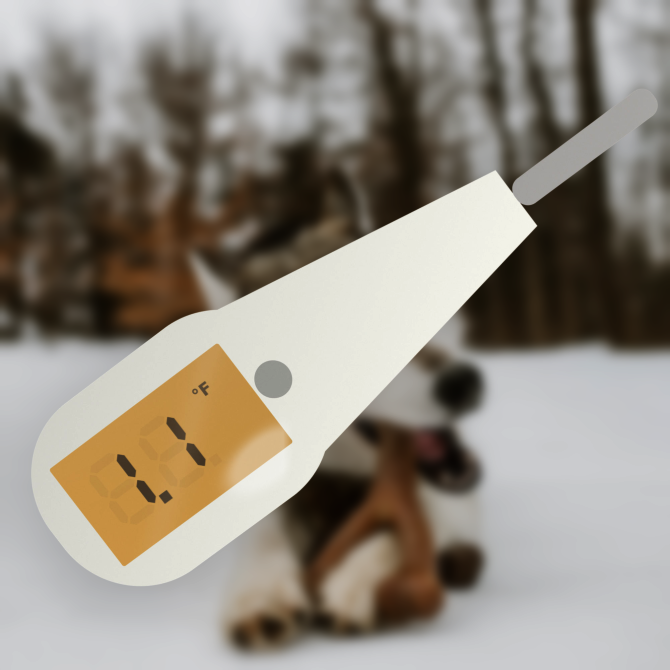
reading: {"value": 1.1, "unit": "°F"}
